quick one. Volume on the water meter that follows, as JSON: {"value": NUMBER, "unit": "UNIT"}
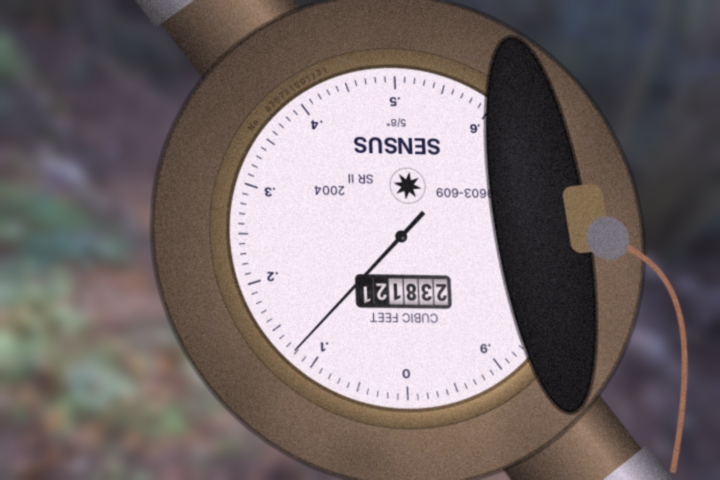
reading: {"value": 238121.12, "unit": "ft³"}
